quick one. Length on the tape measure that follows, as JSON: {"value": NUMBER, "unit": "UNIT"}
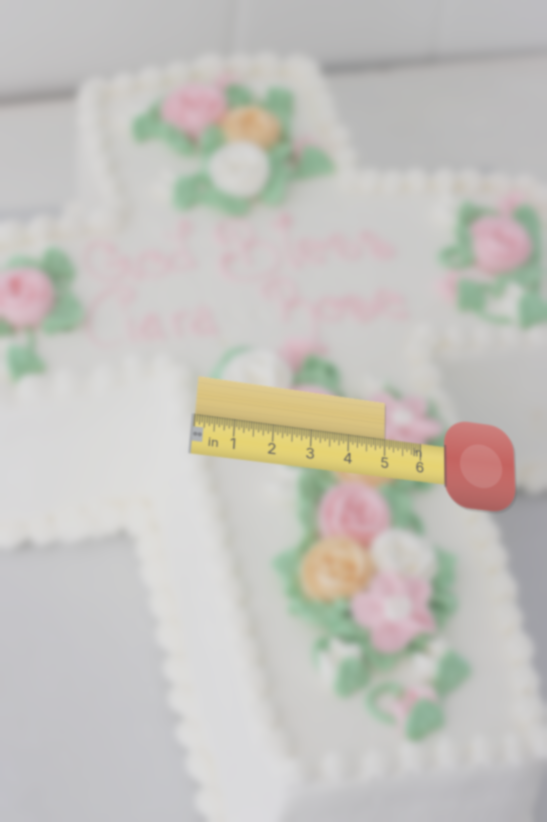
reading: {"value": 5, "unit": "in"}
